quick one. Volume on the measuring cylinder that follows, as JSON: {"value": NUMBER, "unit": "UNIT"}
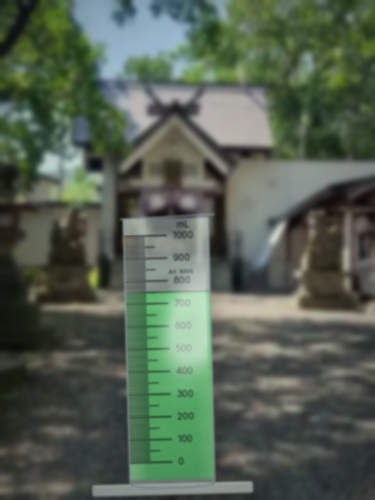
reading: {"value": 750, "unit": "mL"}
